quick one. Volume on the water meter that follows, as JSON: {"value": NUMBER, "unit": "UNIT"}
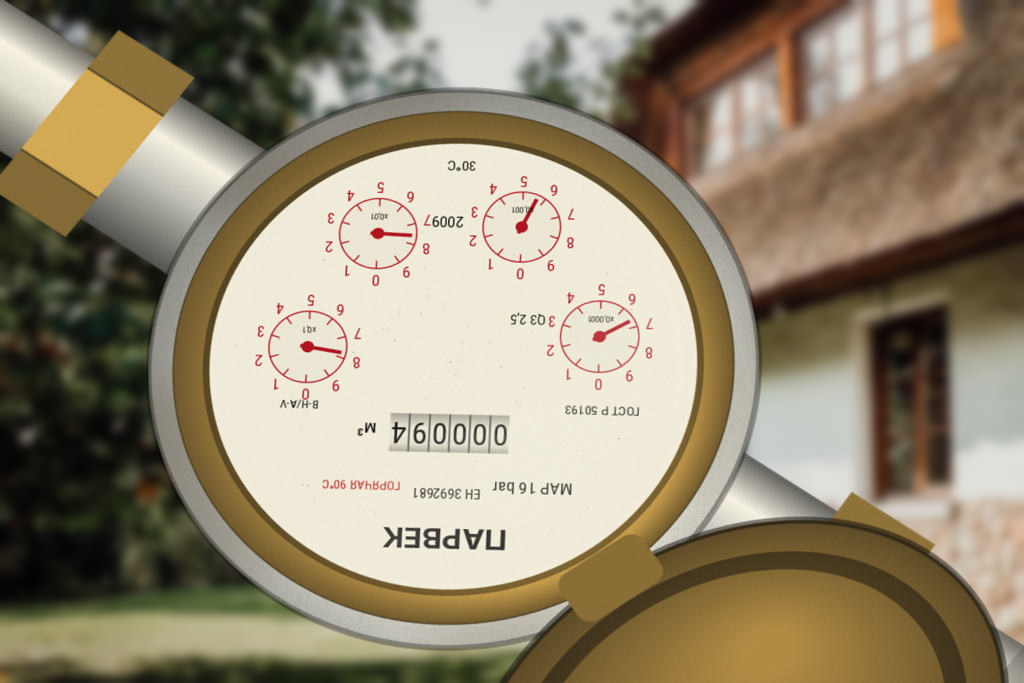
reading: {"value": 94.7756, "unit": "m³"}
